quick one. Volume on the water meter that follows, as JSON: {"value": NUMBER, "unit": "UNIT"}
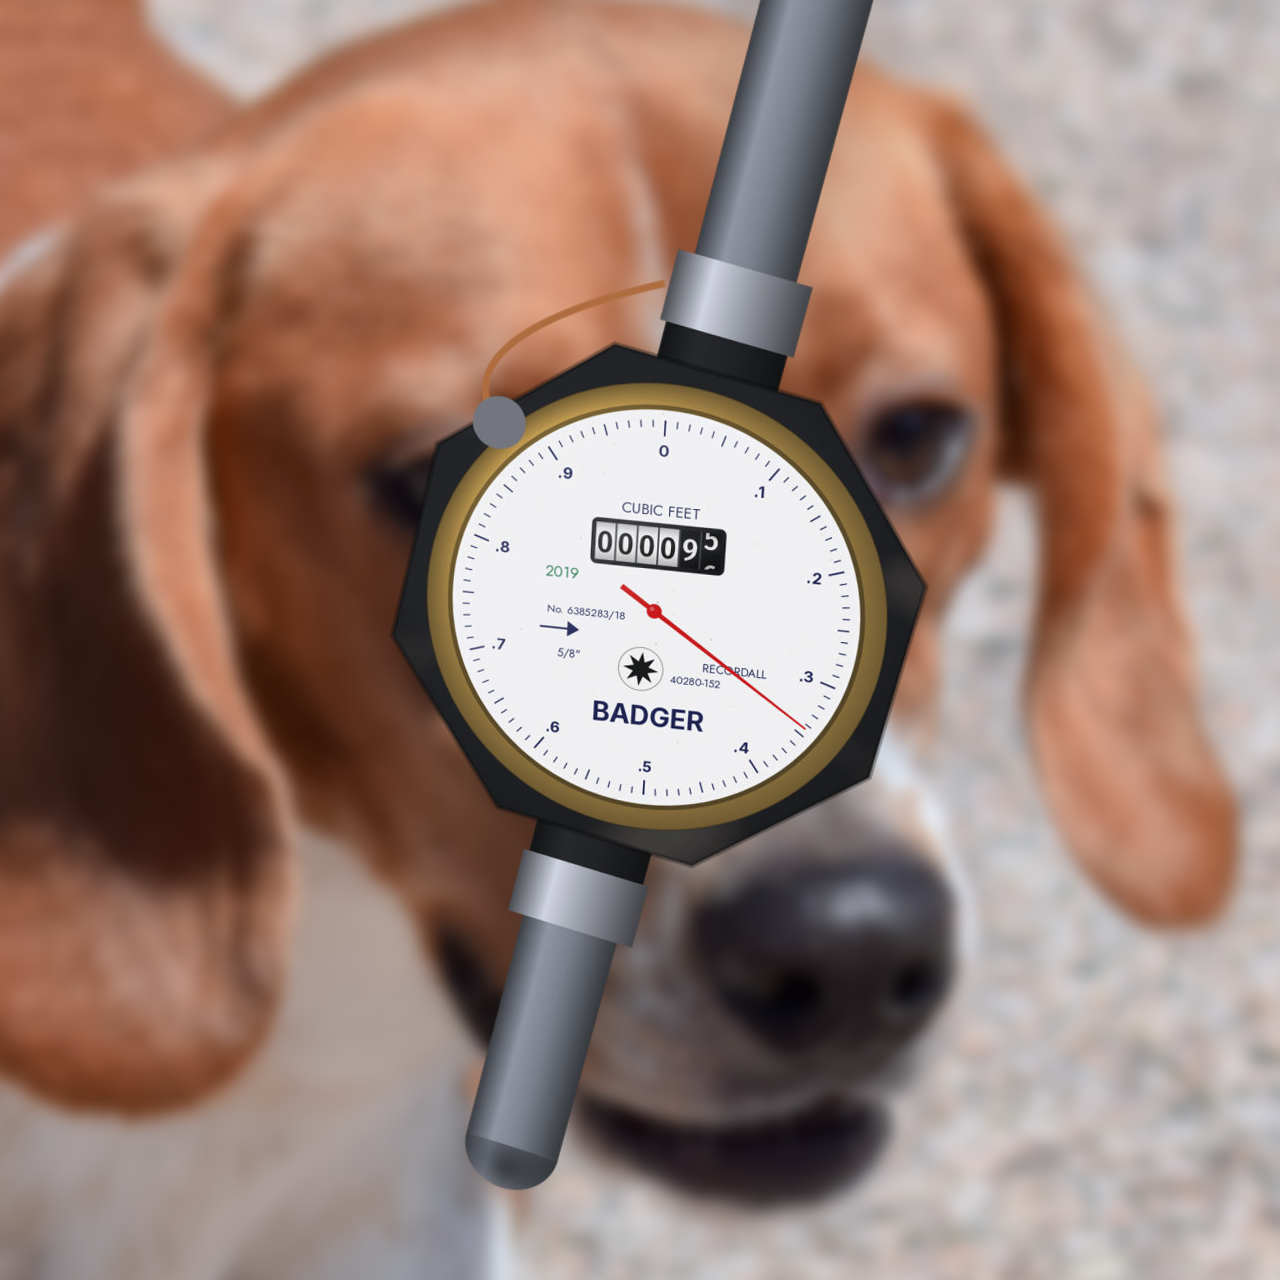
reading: {"value": 95.34, "unit": "ft³"}
